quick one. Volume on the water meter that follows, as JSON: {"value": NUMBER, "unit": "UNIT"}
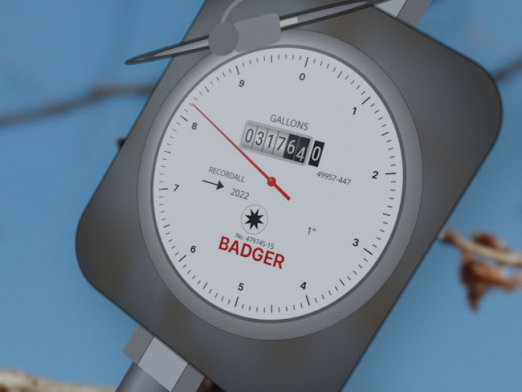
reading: {"value": 317638.2, "unit": "gal"}
